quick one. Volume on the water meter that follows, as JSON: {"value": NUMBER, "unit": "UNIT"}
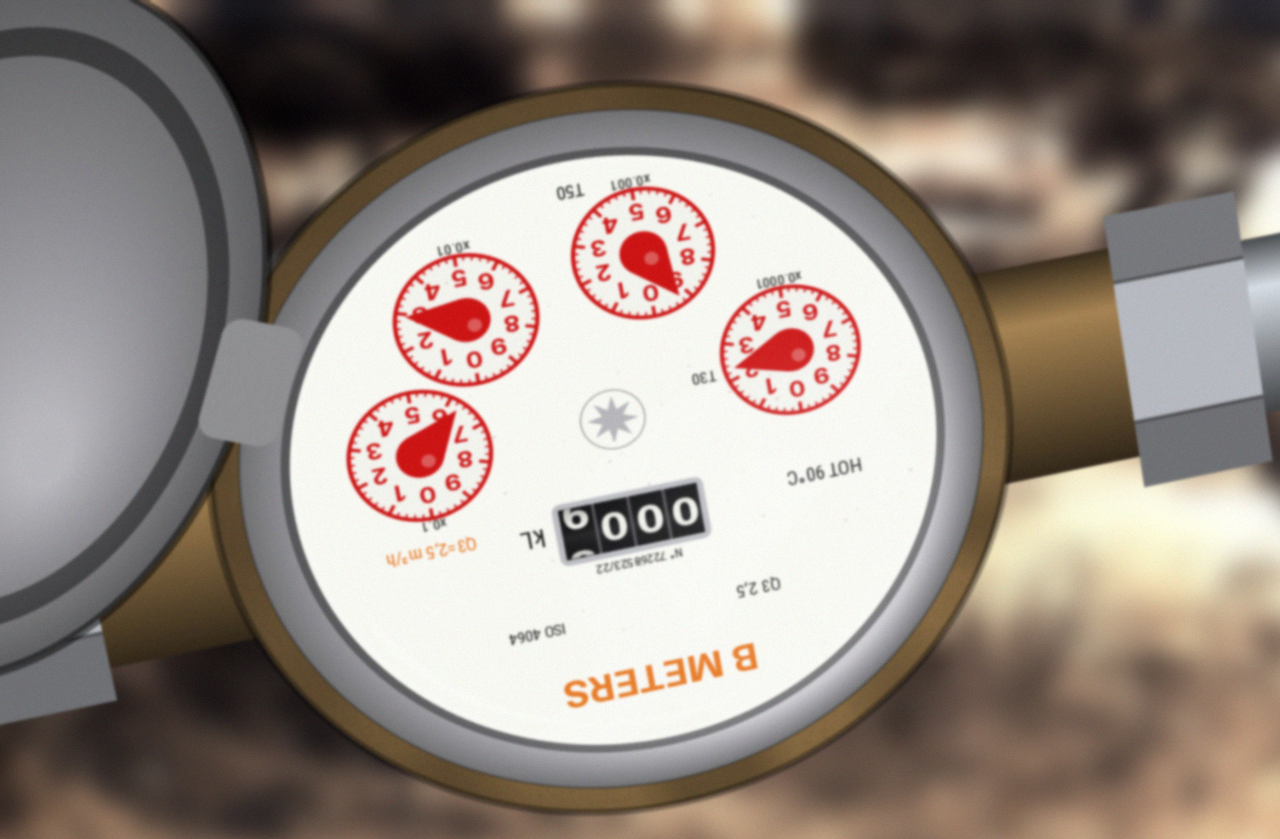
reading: {"value": 8.6292, "unit": "kL"}
